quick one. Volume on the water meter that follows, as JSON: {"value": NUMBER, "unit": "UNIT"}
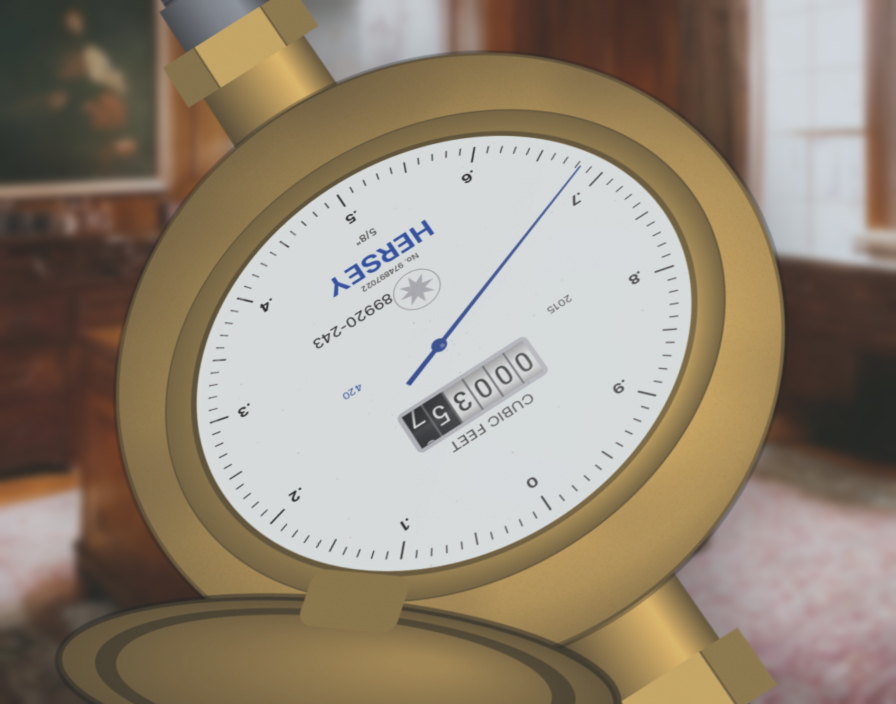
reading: {"value": 356.68, "unit": "ft³"}
